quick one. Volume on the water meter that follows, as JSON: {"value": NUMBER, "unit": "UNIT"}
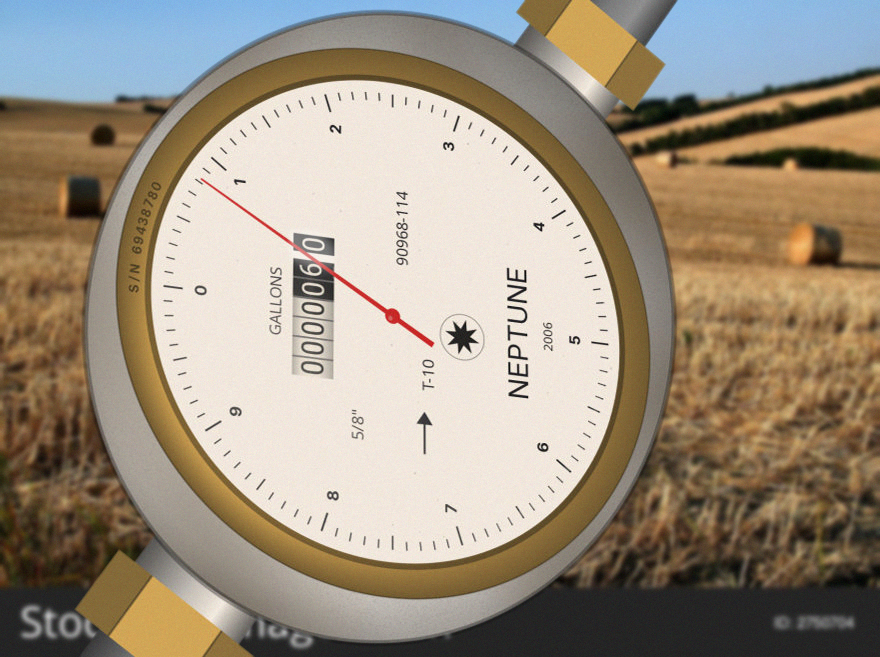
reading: {"value": 60.8, "unit": "gal"}
